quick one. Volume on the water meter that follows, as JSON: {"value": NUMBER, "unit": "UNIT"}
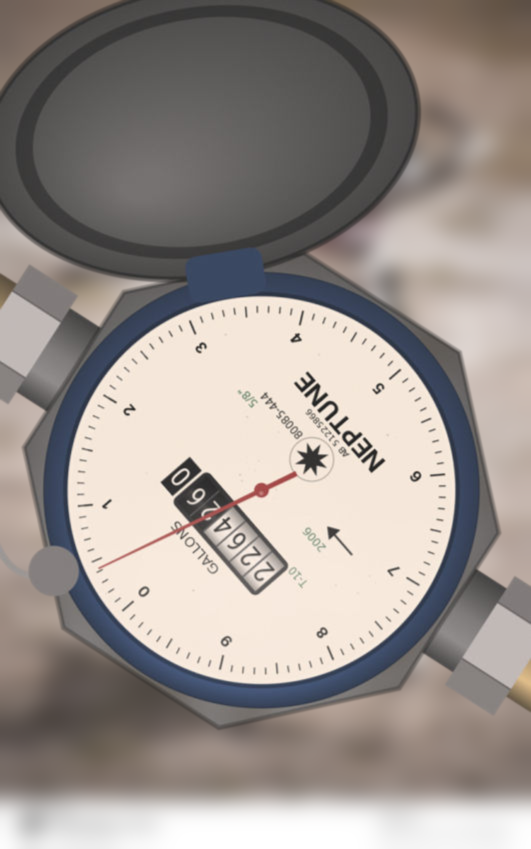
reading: {"value": 2264260.4, "unit": "gal"}
